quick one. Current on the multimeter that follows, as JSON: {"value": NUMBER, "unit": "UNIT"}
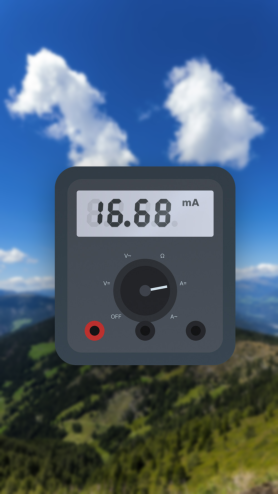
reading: {"value": 16.68, "unit": "mA"}
